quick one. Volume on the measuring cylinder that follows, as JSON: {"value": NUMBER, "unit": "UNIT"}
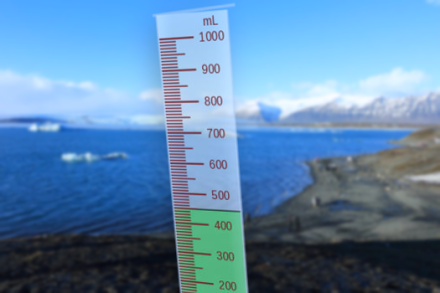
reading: {"value": 450, "unit": "mL"}
